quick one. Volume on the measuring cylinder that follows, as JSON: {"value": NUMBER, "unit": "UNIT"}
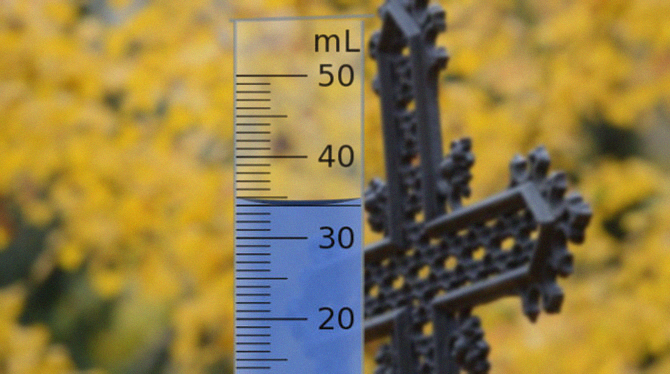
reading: {"value": 34, "unit": "mL"}
